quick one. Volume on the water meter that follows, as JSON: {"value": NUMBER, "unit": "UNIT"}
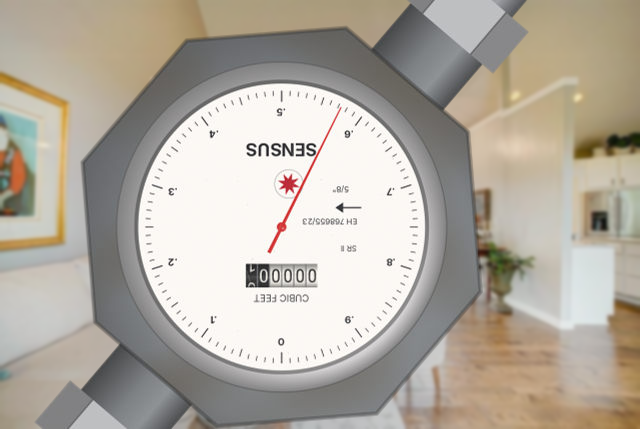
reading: {"value": 0.57, "unit": "ft³"}
